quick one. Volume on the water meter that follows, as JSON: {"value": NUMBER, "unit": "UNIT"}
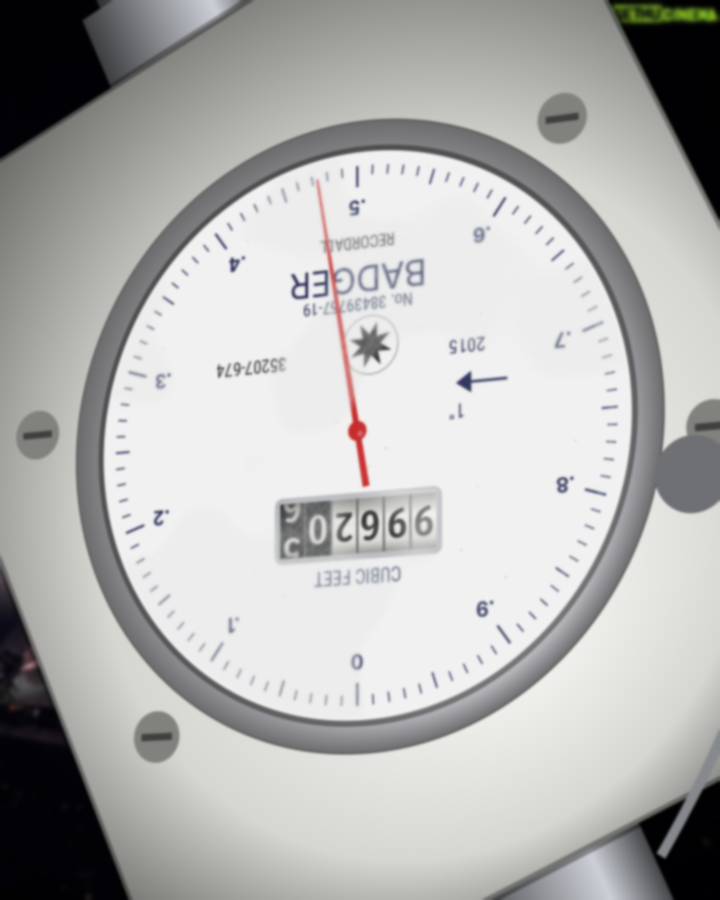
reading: {"value": 996205.47, "unit": "ft³"}
